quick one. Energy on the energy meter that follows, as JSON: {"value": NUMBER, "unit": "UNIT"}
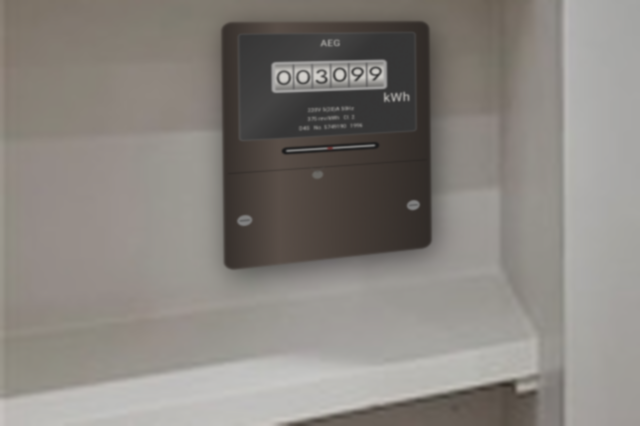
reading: {"value": 3099, "unit": "kWh"}
